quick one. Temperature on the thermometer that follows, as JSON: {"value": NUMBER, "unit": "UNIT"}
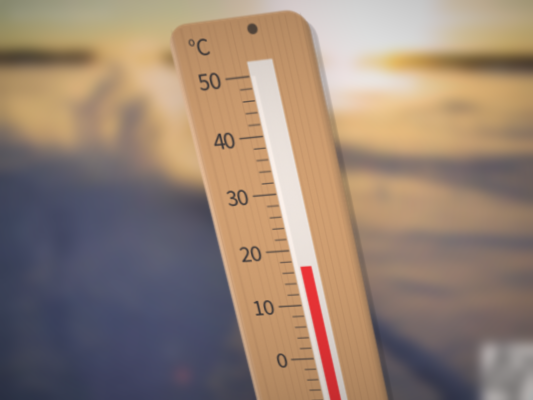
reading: {"value": 17, "unit": "°C"}
